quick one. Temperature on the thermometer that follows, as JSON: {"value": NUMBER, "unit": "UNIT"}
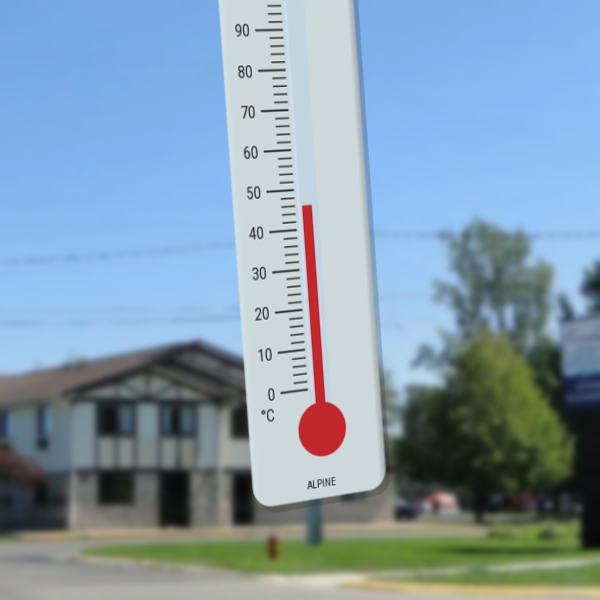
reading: {"value": 46, "unit": "°C"}
